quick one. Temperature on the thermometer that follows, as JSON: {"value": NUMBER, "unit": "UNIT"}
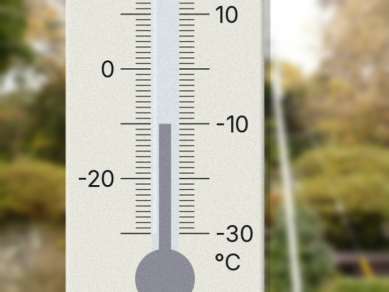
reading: {"value": -10, "unit": "°C"}
